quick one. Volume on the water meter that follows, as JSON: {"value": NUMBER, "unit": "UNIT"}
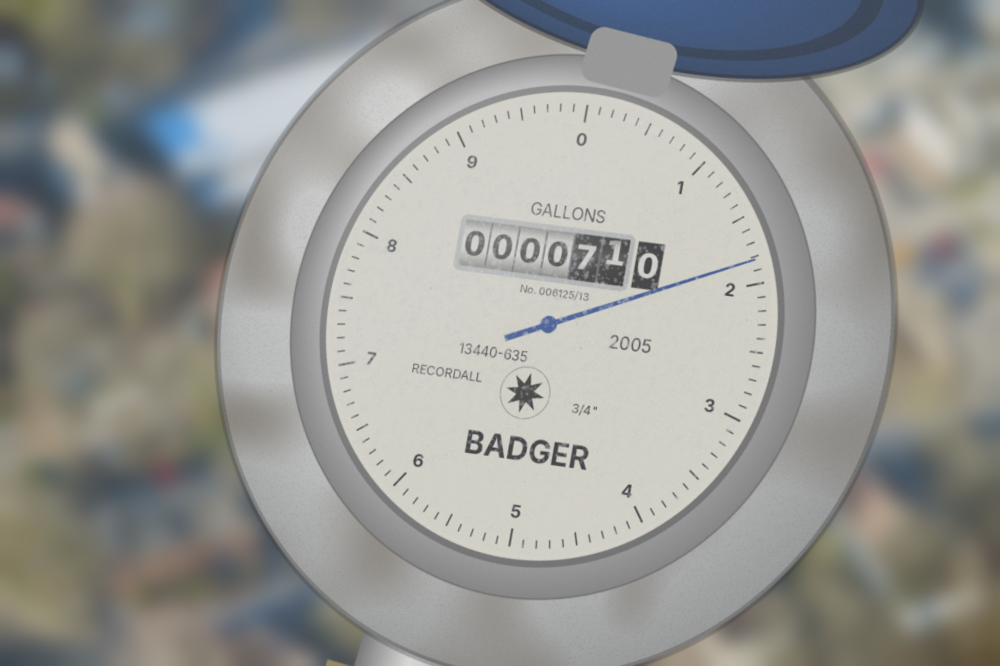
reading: {"value": 711.8, "unit": "gal"}
